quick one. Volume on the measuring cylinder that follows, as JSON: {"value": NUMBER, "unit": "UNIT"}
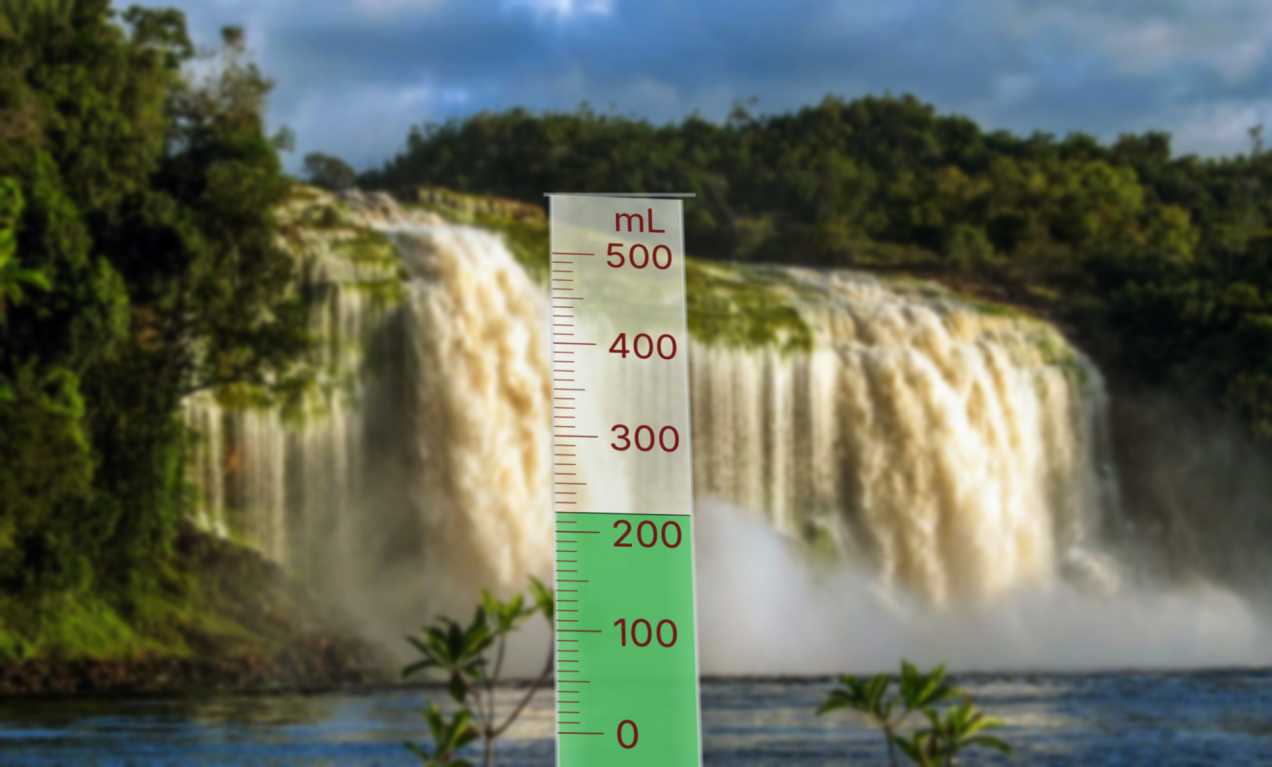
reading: {"value": 220, "unit": "mL"}
